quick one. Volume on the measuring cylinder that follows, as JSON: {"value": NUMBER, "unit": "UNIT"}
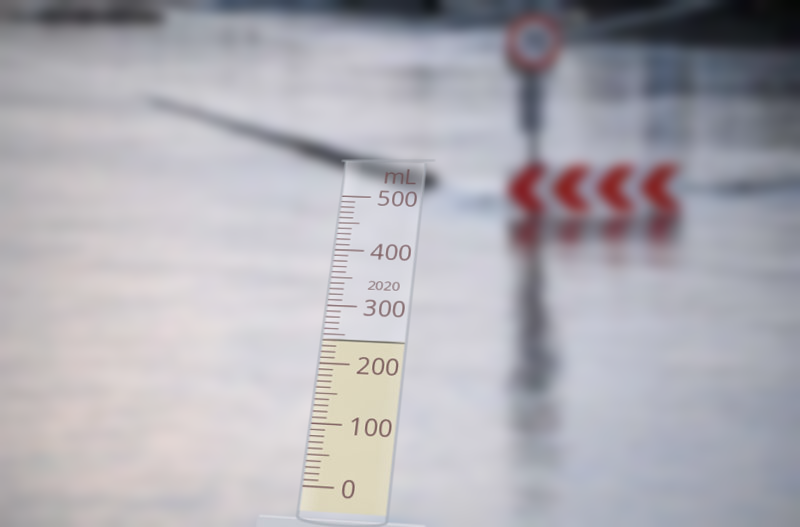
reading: {"value": 240, "unit": "mL"}
